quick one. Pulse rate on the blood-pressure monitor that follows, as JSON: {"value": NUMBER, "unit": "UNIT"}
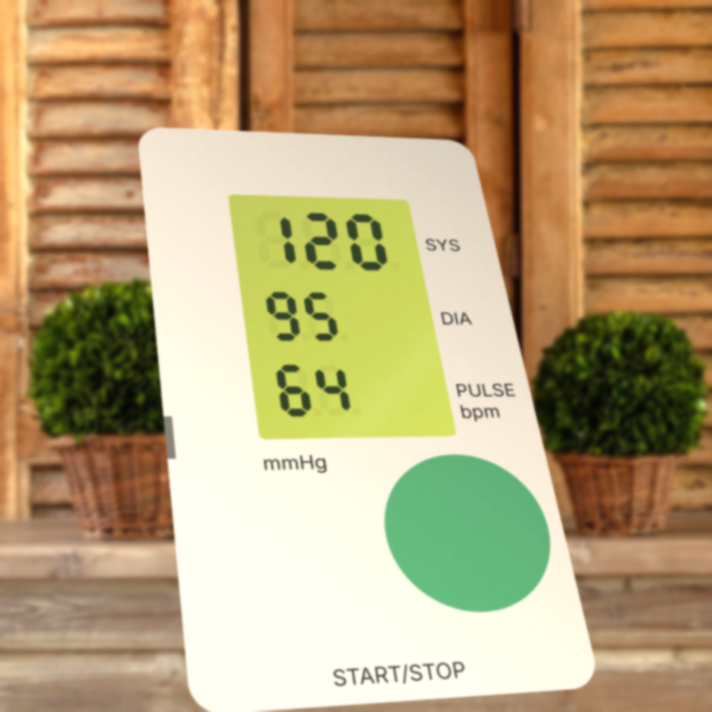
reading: {"value": 64, "unit": "bpm"}
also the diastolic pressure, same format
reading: {"value": 95, "unit": "mmHg"}
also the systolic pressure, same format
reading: {"value": 120, "unit": "mmHg"}
